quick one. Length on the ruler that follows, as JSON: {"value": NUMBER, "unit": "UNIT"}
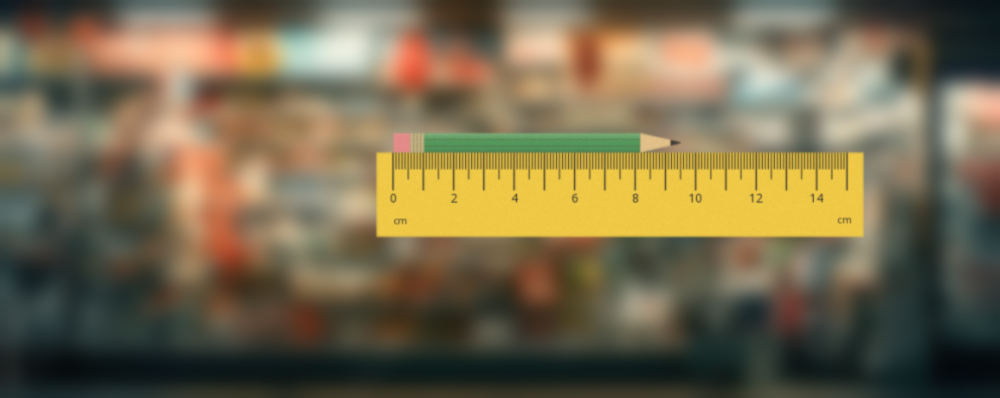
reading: {"value": 9.5, "unit": "cm"}
